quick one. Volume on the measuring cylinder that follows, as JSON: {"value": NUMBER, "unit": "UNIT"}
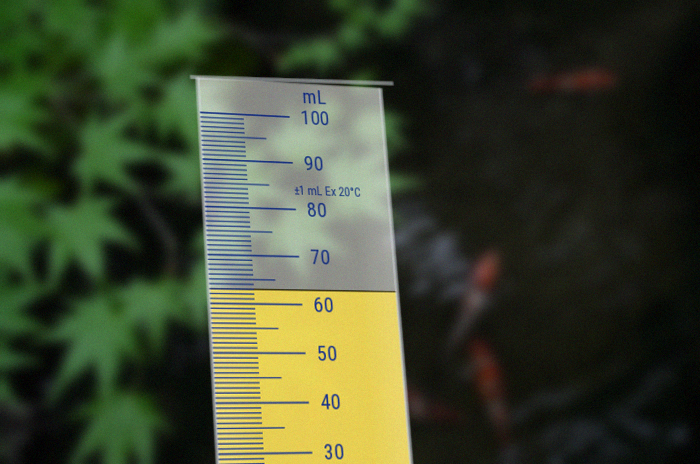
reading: {"value": 63, "unit": "mL"}
